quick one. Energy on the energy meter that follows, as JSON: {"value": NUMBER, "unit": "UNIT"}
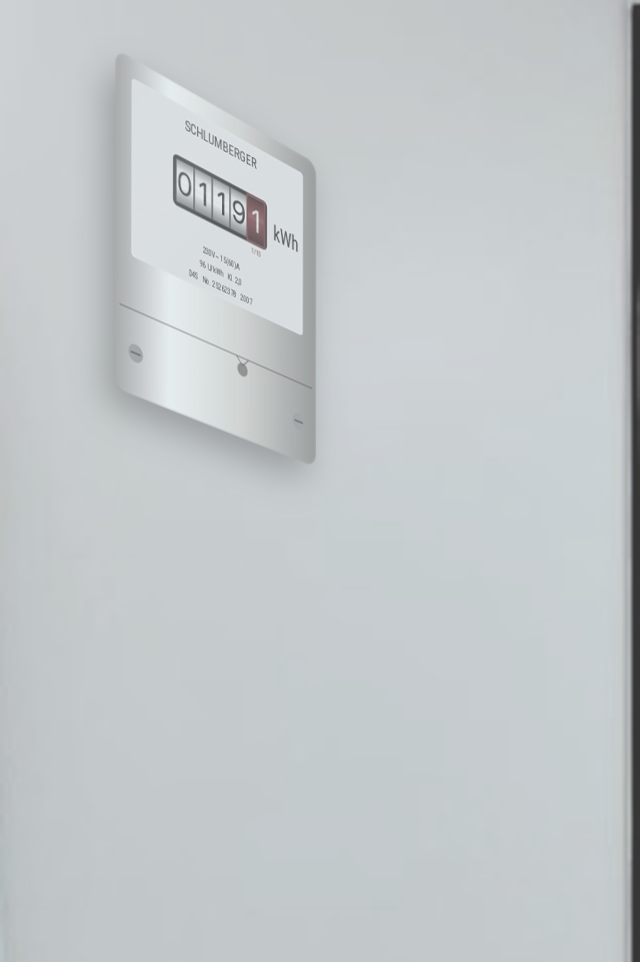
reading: {"value": 119.1, "unit": "kWh"}
